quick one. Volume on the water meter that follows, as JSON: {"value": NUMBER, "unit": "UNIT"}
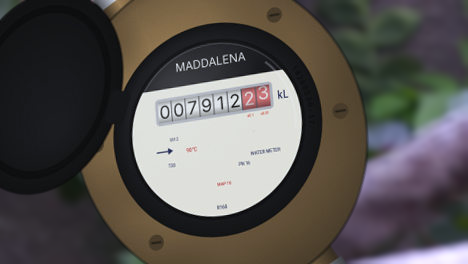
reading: {"value": 7912.23, "unit": "kL"}
